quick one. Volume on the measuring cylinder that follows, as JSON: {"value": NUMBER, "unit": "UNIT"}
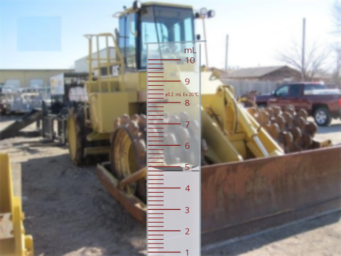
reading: {"value": 4.8, "unit": "mL"}
